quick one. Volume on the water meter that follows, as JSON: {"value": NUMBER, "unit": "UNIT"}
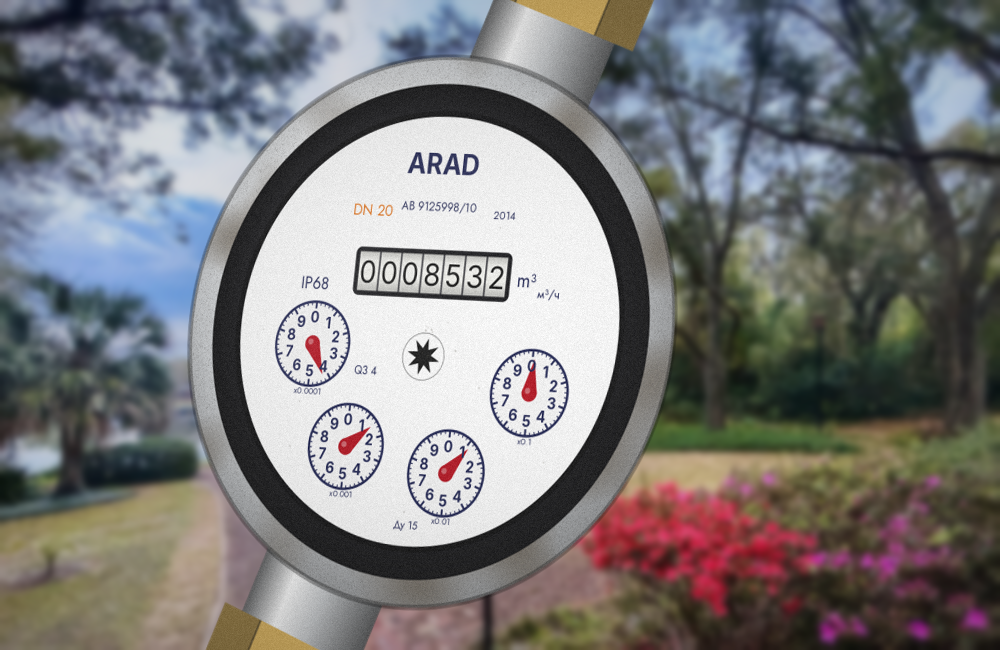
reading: {"value": 8532.0114, "unit": "m³"}
